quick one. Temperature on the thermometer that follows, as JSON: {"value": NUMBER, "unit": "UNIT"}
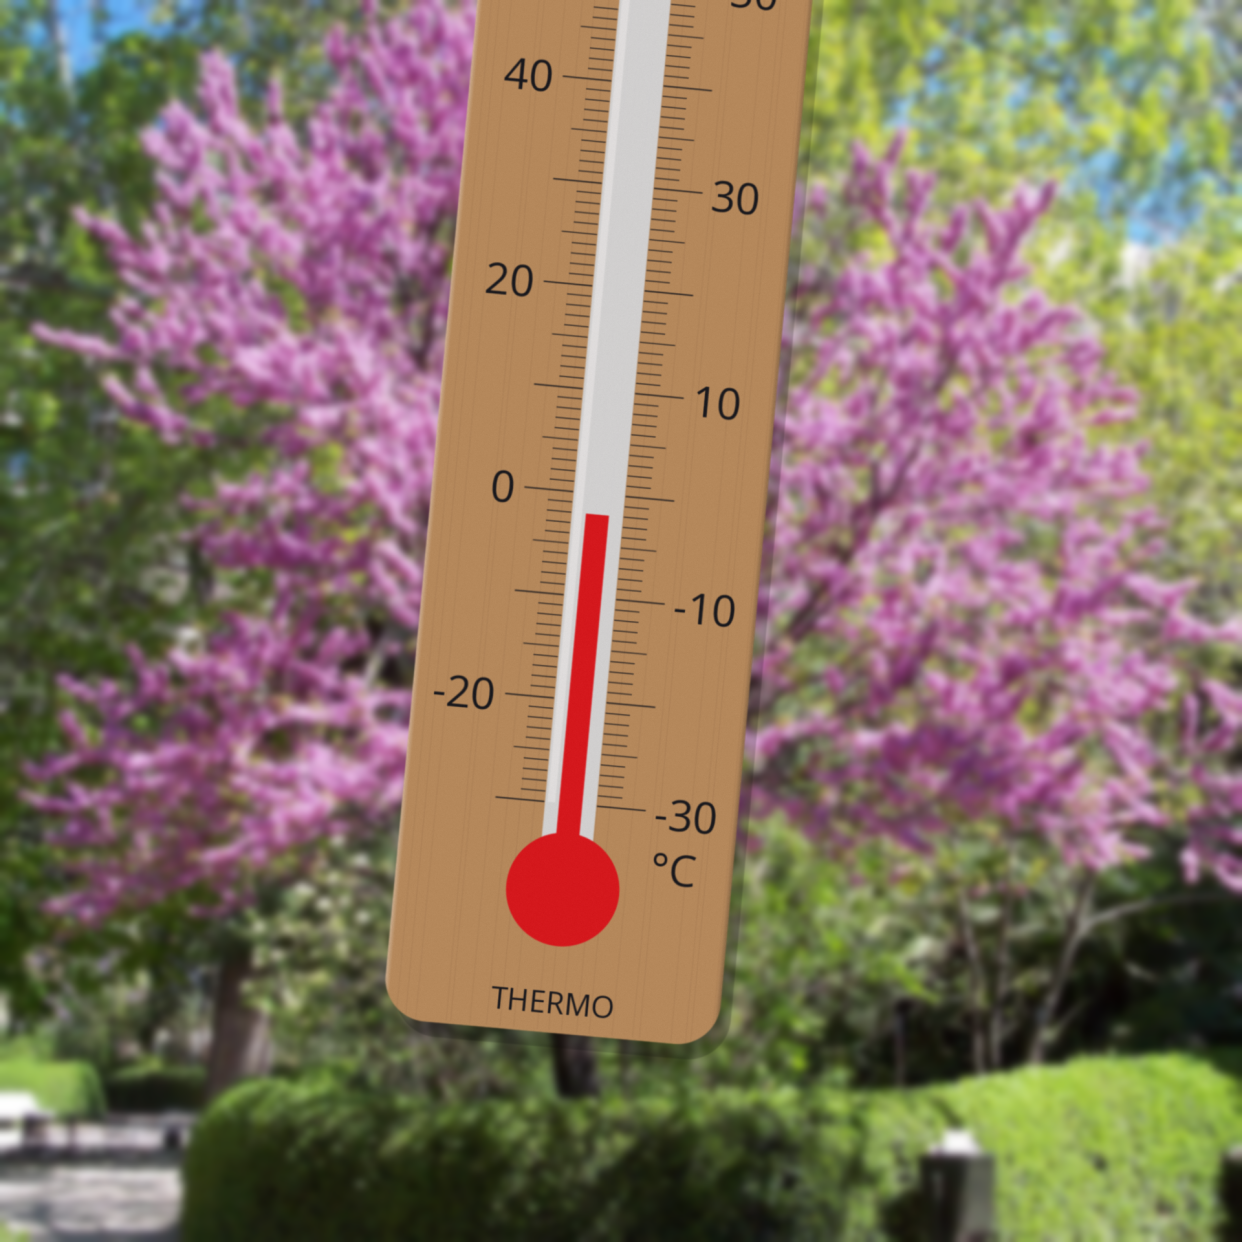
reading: {"value": -2, "unit": "°C"}
